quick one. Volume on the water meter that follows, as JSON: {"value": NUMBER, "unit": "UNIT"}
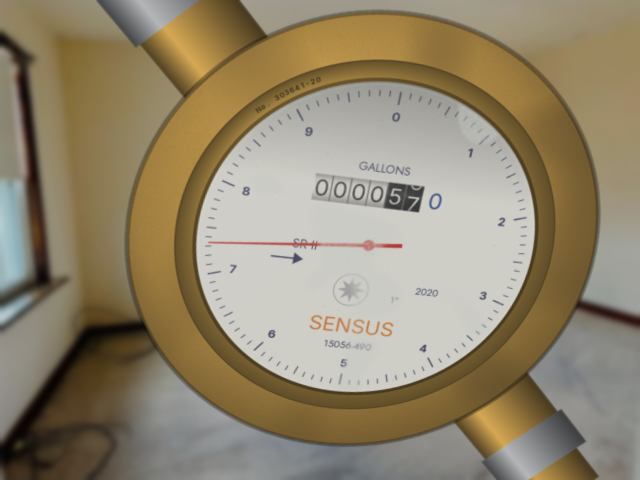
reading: {"value": 567.3, "unit": "gal"}
